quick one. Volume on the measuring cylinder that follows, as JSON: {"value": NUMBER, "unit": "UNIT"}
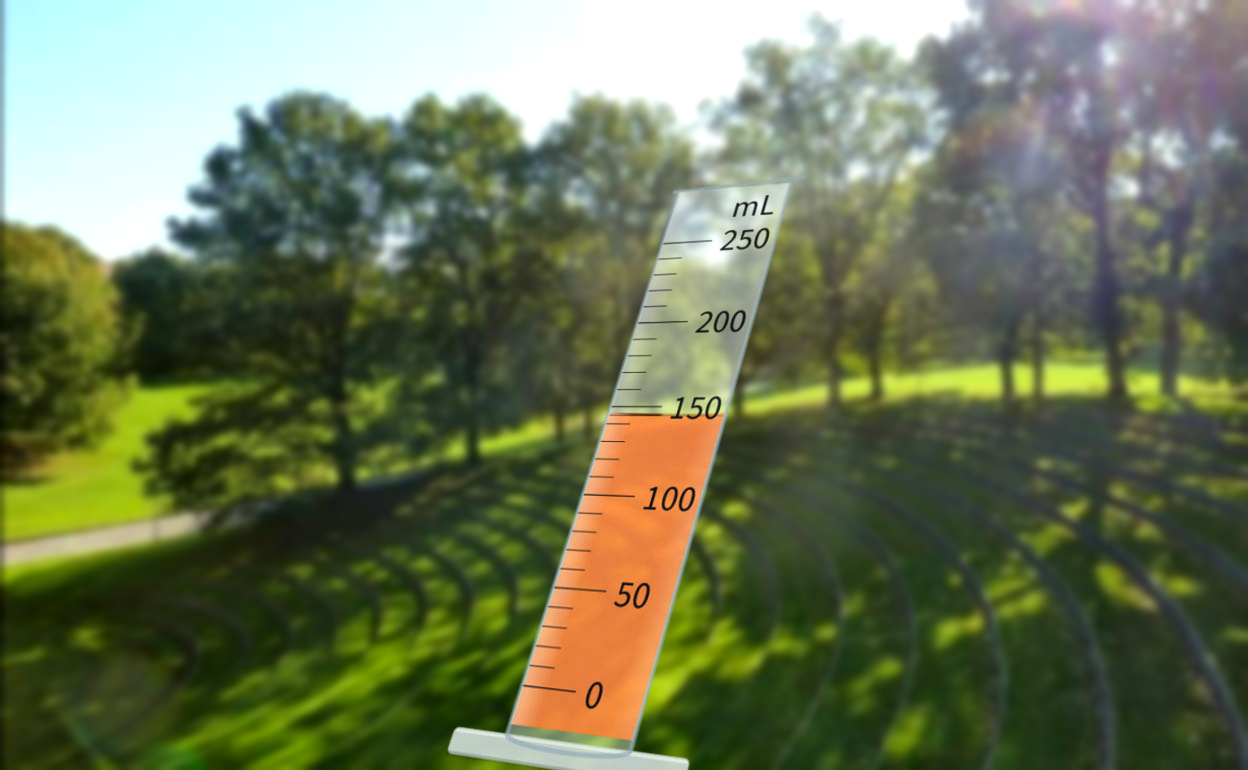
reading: {"value": 145, "unit": "mL"}
